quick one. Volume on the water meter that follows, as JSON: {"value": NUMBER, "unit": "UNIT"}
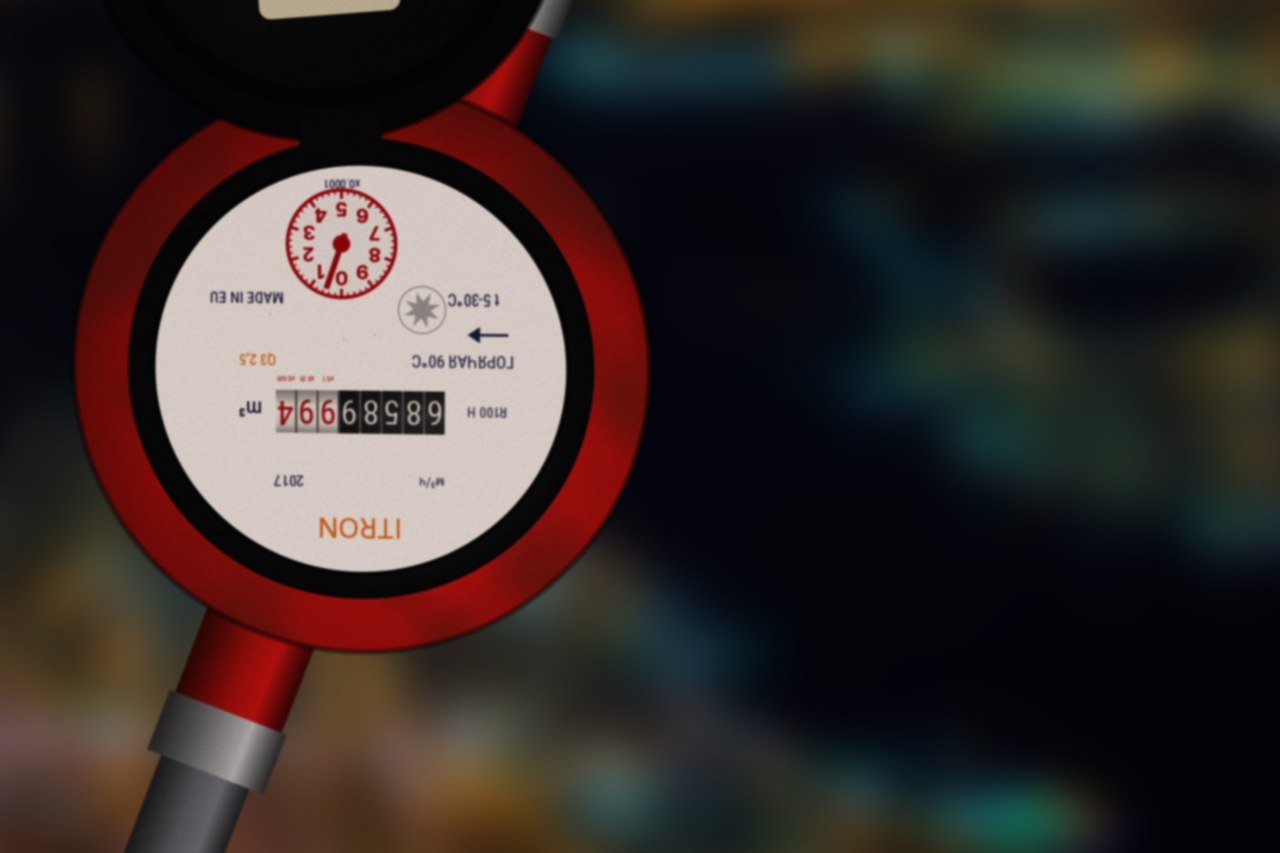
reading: {"value": 68589.9940, "unit": "m³"}
